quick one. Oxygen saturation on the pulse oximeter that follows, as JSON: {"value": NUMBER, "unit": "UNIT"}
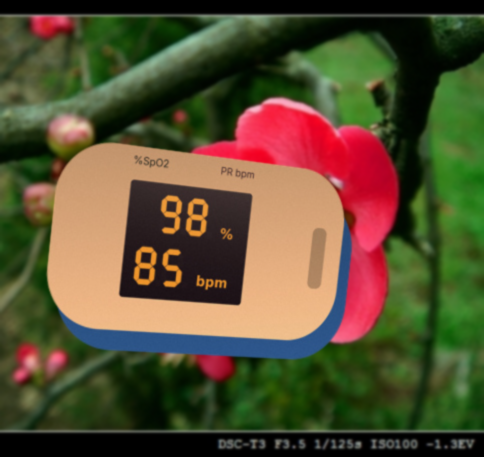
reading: {"value": 98, "unit": "%"}
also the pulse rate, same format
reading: {"value": 85, "unit": "bpm"}
